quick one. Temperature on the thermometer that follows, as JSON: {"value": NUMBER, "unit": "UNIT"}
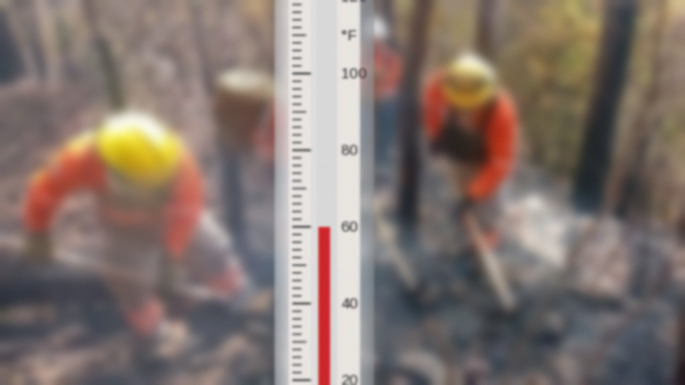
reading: {"value": 60, "unit": "°F"}
